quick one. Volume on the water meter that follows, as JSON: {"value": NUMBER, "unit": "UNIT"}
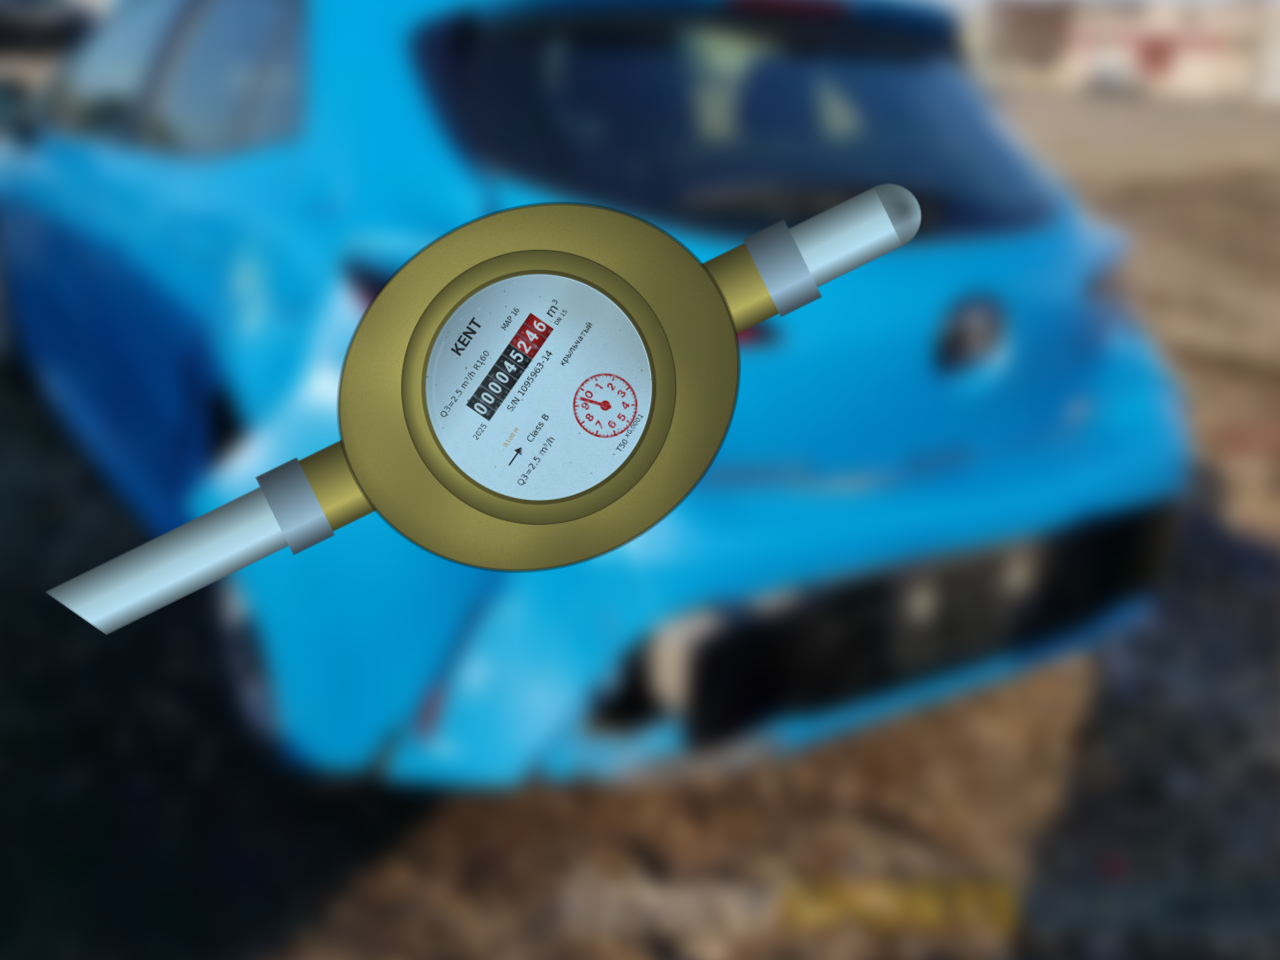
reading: {"value": 45.2459, "unit": "m³"}
